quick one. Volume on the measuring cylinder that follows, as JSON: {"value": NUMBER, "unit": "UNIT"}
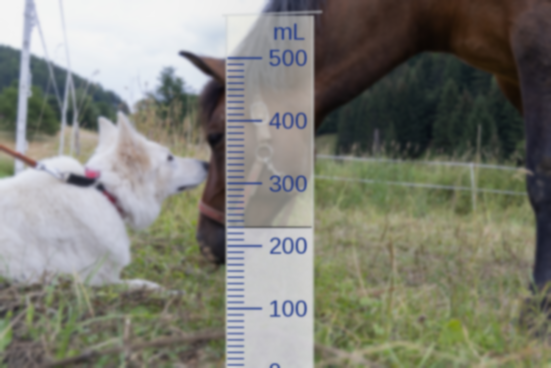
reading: {"value": 230, "unit": "mL"}
